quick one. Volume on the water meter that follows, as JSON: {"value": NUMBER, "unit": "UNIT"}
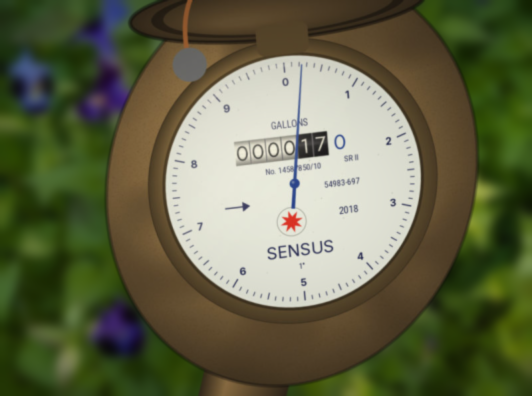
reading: {"value": 170.2, "unit": "gal"}
